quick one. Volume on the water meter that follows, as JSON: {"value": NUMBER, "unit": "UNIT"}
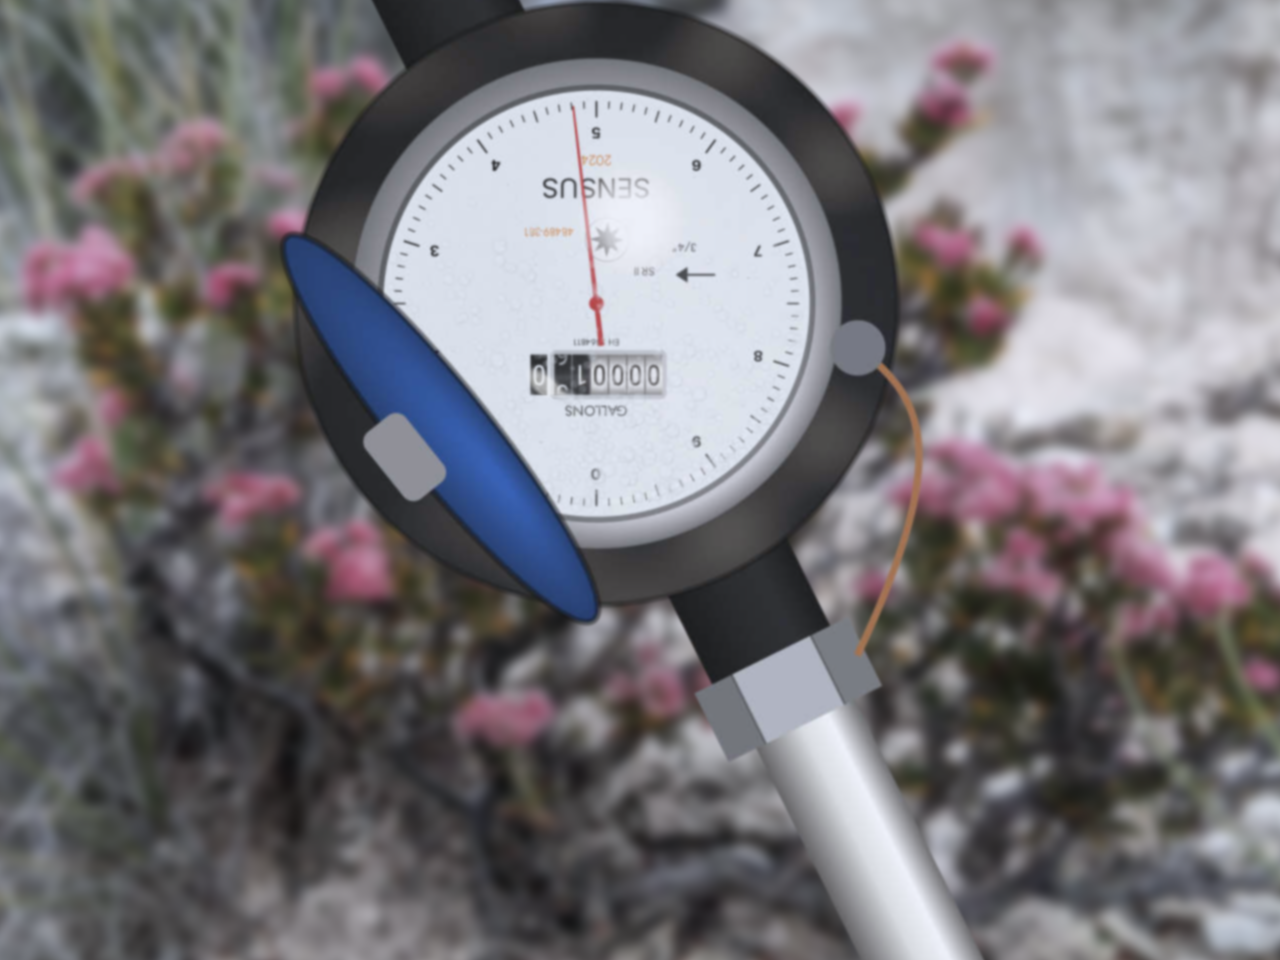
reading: {"value": 154.8, "unit": "gal"}
